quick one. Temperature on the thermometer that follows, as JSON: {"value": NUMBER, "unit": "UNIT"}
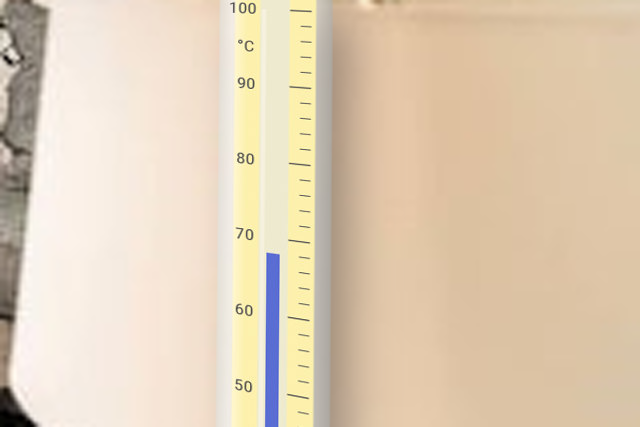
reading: {"value": 68, "unit": "°C"}
